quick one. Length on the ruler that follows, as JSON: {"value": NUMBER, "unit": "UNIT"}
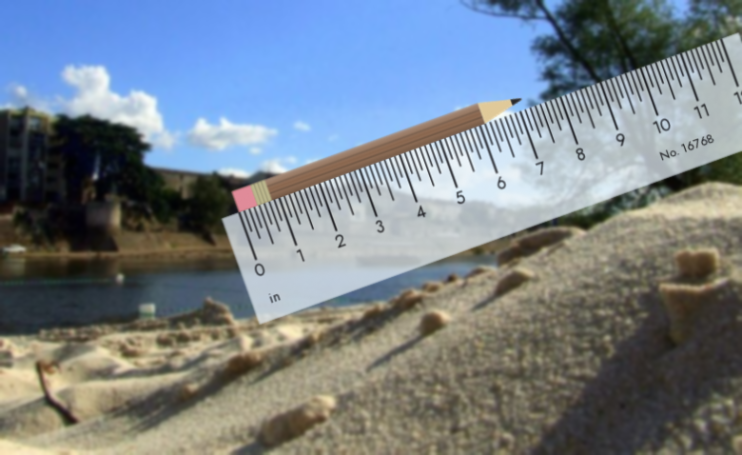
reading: {"value": 7.125, "unit": "in"}
